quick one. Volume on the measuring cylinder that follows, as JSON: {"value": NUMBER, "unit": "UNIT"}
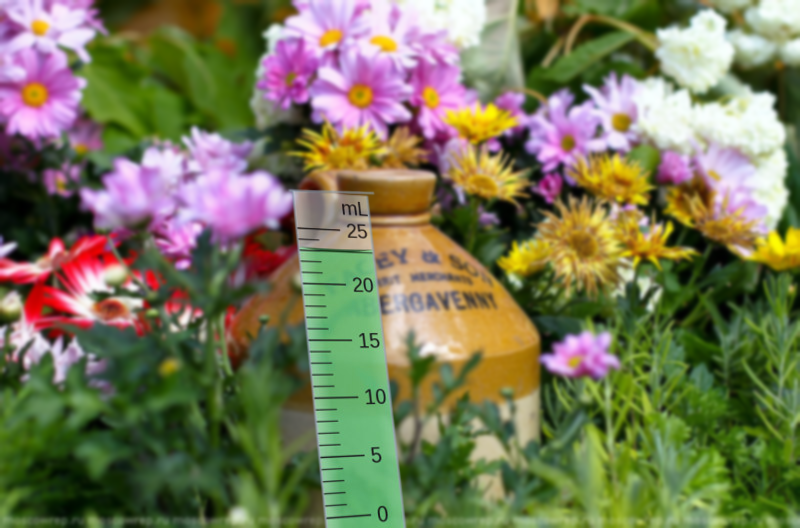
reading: {"value": 23, "unit": "mL"}
